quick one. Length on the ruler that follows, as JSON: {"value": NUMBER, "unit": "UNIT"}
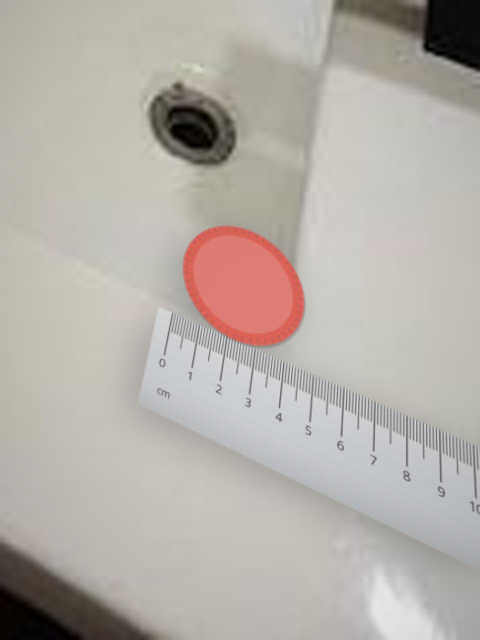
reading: {"value": 4.5, "unit": "cm"}
